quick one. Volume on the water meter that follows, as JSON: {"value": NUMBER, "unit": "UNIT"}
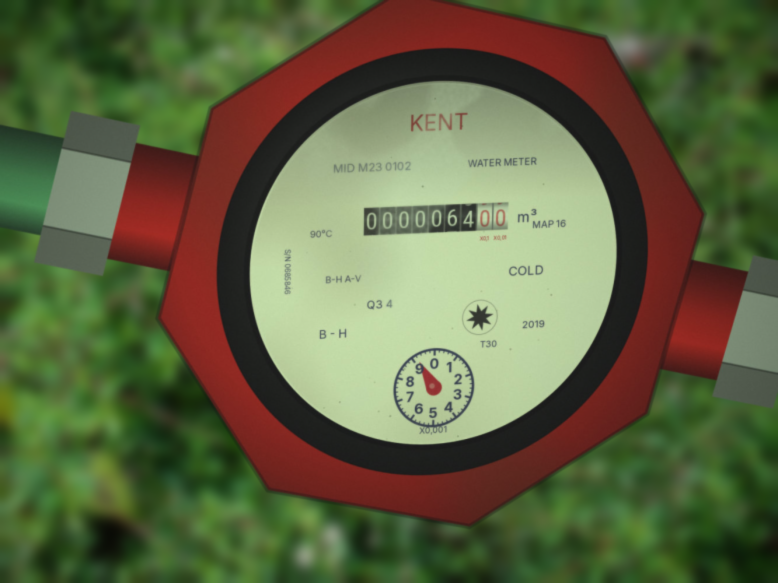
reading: {"value": 63.999, "unit": "m³"}
